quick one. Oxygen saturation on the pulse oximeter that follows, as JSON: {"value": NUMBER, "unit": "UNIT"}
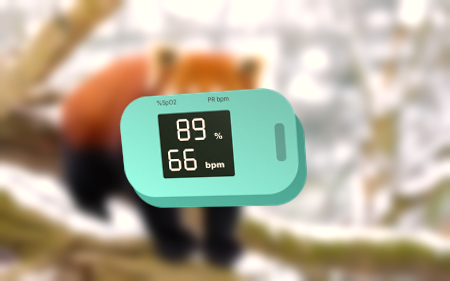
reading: {"value": 89, "unit": "%"}
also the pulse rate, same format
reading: {"value": 66, "unit": "bpm"}
